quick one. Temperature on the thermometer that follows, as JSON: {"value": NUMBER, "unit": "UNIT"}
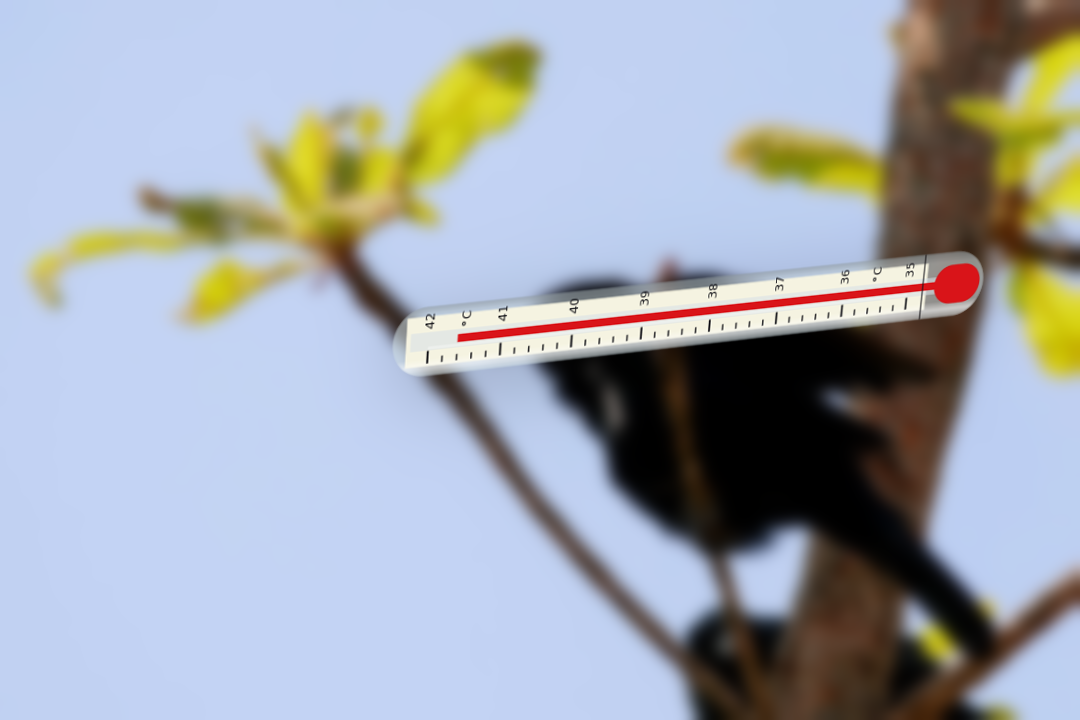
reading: {"value": 41.6, "unit": "°C"}
